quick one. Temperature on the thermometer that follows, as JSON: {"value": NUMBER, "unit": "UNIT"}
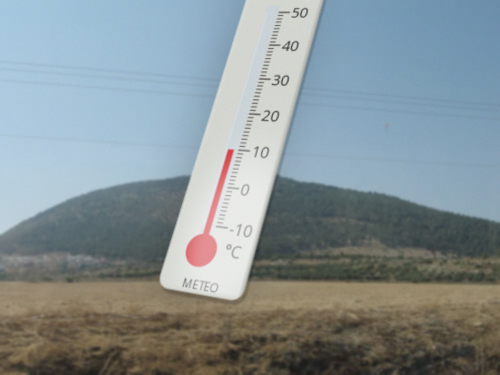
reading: {"value": 10, "unit": "°C"}
